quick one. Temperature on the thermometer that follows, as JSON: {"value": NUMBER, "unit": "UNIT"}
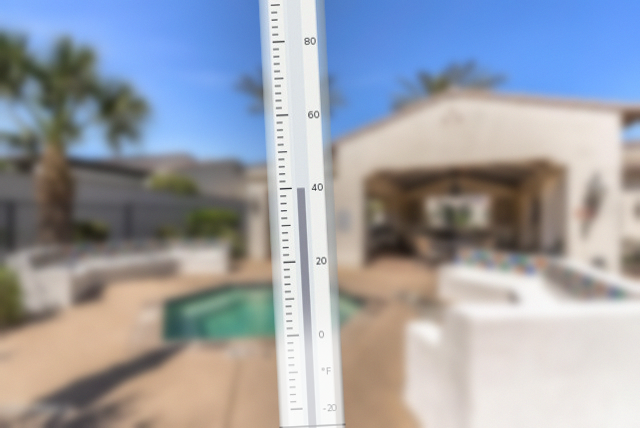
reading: {"value": 40, "unit": "°F"}
